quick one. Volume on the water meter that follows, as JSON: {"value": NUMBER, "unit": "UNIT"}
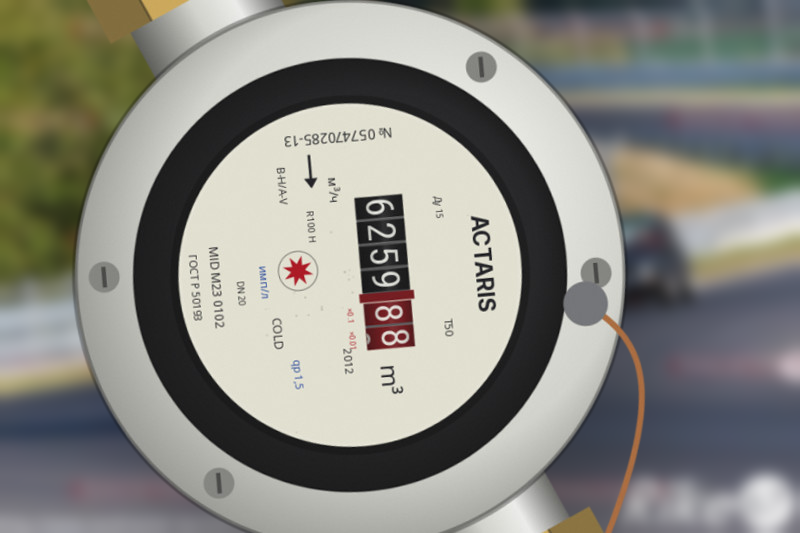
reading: {"value": 6259.88, "unit": "m³"}
